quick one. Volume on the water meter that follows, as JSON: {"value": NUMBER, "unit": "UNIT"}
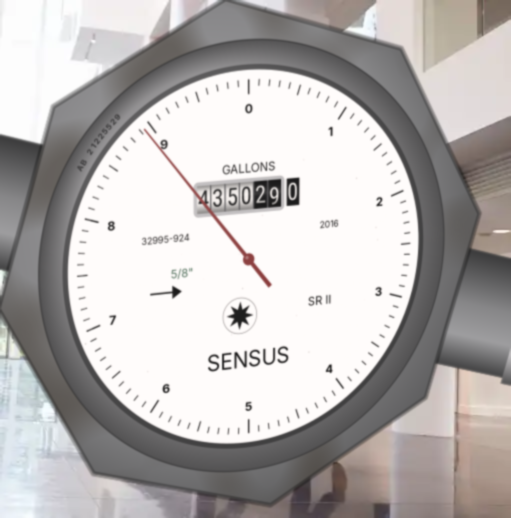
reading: {"value": 4350288.9, "unit": "gal"}
